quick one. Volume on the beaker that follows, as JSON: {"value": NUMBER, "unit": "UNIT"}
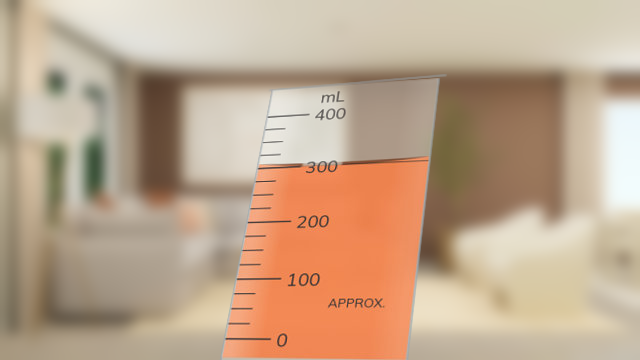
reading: {"value": 300, "unit": "mL"}
